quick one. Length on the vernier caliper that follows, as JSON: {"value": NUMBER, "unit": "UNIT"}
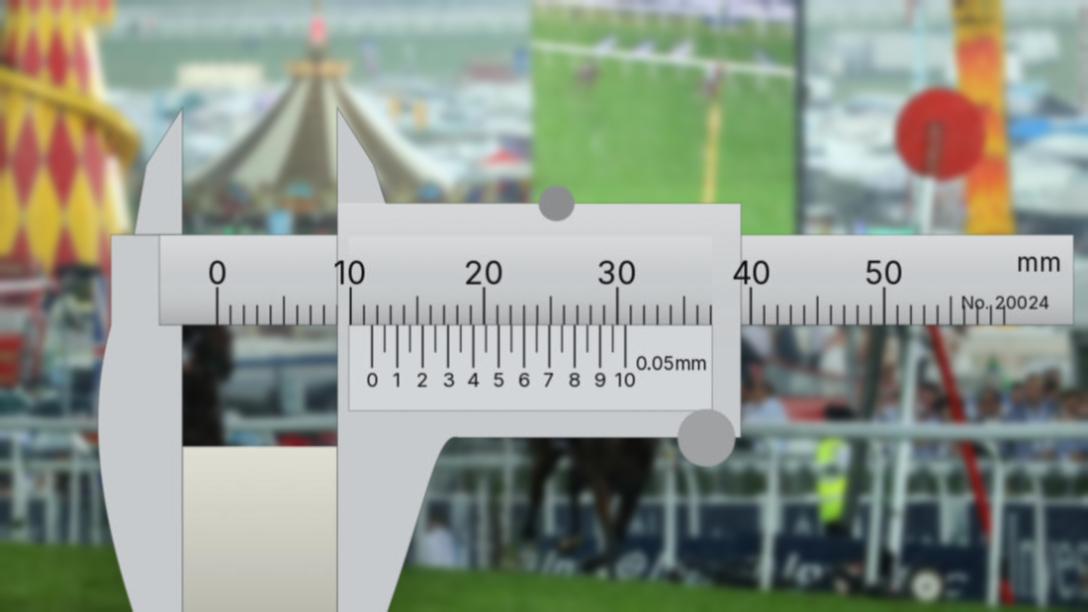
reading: {"value": 11.6, "unit": "mm"}
